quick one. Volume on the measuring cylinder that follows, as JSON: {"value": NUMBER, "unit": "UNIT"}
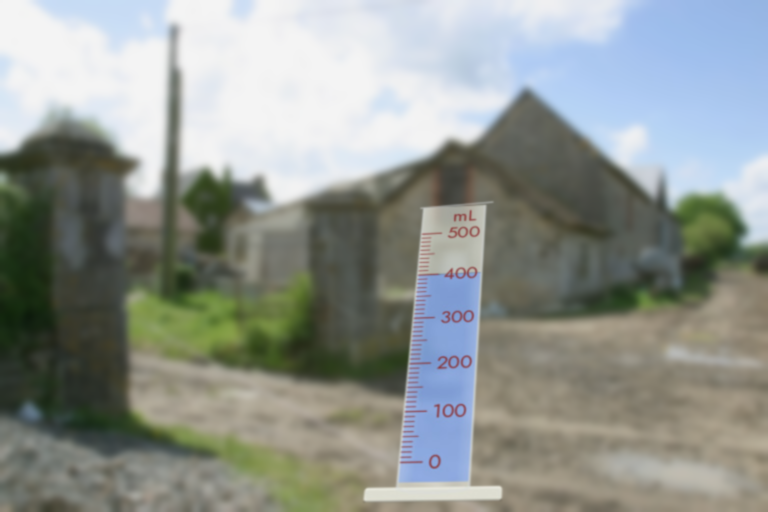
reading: {"value": 400, "unit": "mL"}
